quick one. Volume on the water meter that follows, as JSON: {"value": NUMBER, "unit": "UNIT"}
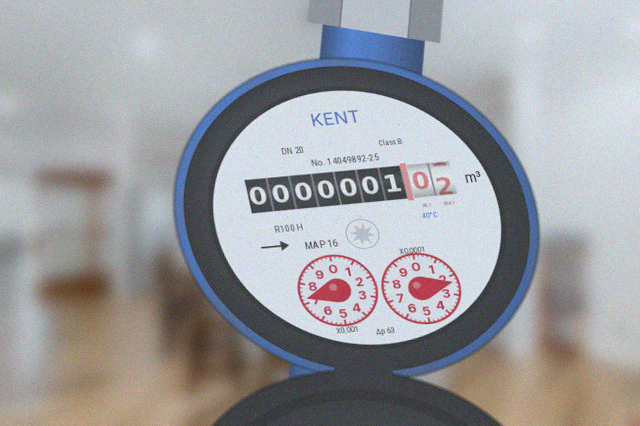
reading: {"value": 1.0172, "unit": "m³"}
